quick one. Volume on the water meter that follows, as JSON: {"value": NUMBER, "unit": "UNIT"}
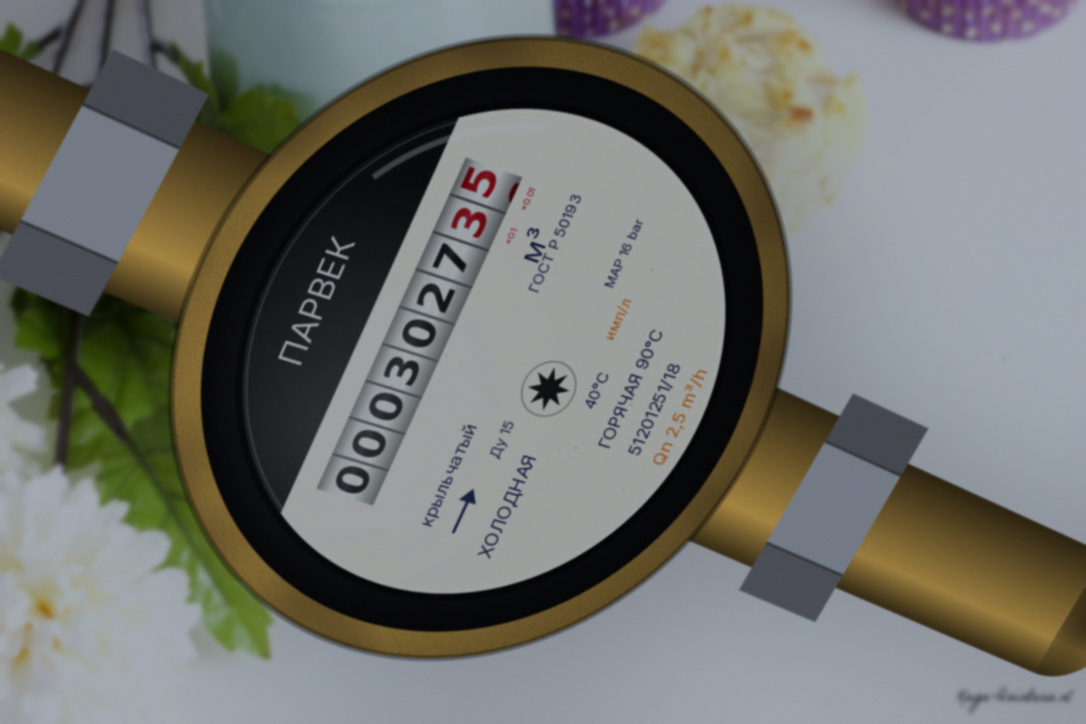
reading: {"value": 3027.35, "unit": "m³"}
